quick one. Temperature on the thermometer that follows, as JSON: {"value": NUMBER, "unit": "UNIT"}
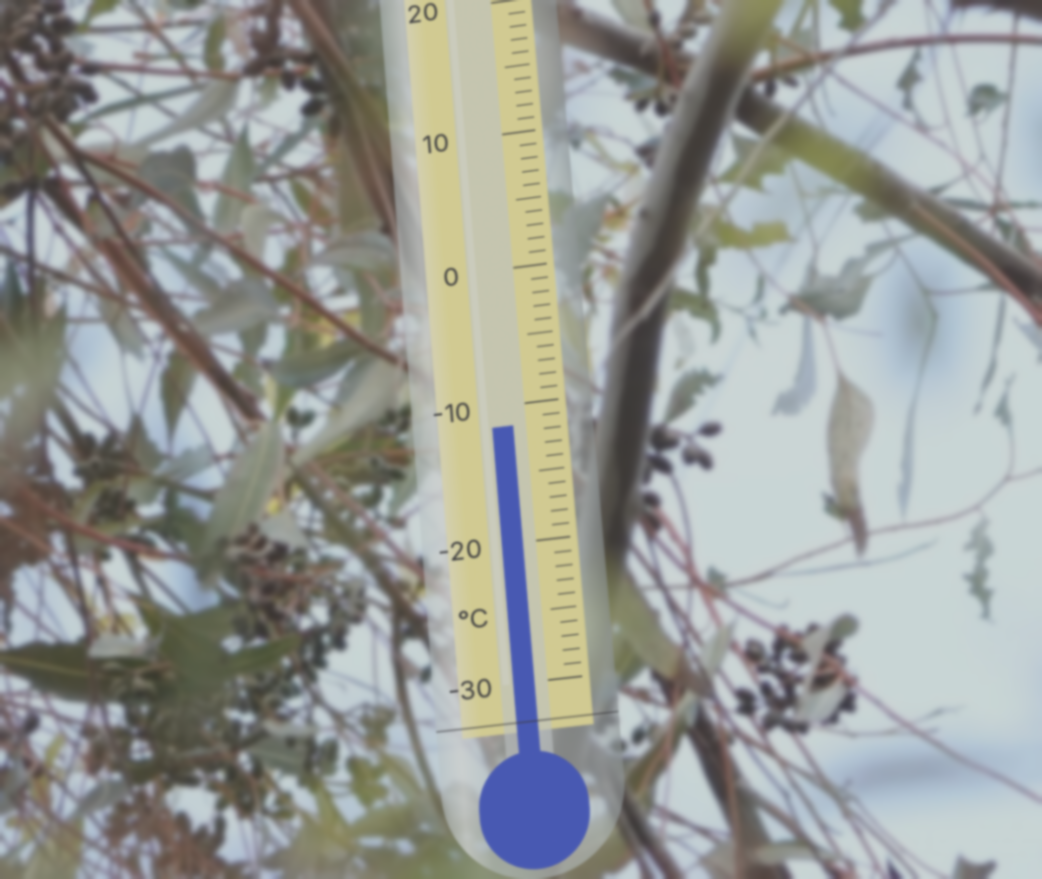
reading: {"value": -11.5, "unit": "°C"}
